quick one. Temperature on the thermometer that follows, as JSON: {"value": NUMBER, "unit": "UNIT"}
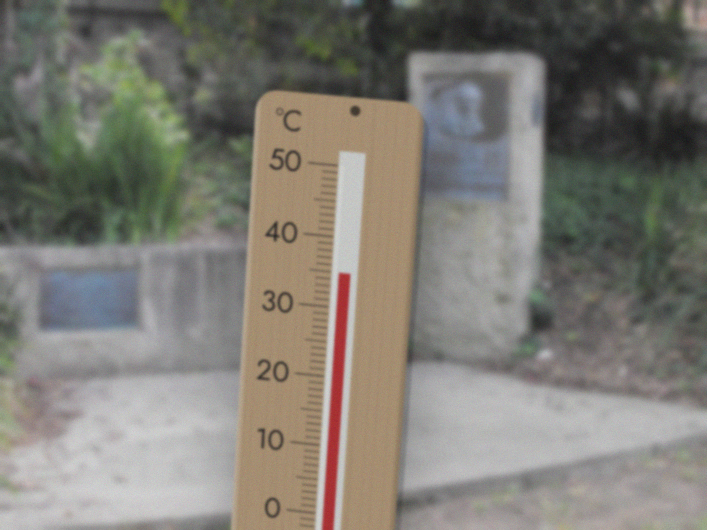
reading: {"value": 35, "unit": "°C"}
